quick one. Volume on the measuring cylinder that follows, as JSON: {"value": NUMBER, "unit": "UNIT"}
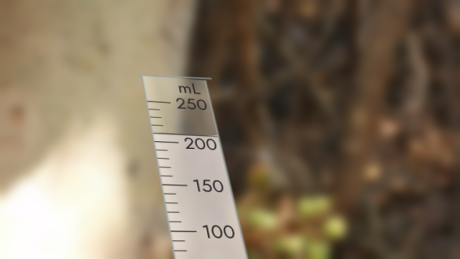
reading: {"value": 210, "unit": "mL"}
